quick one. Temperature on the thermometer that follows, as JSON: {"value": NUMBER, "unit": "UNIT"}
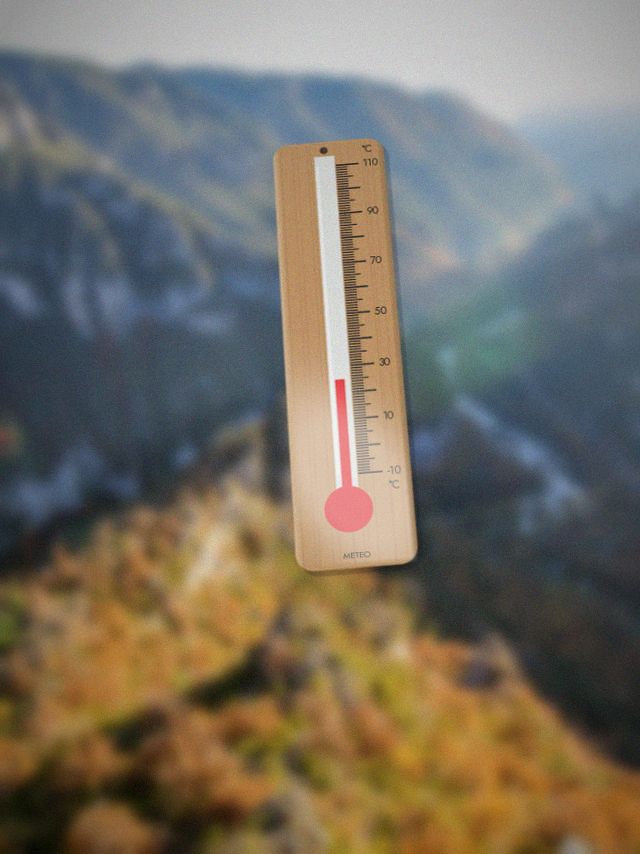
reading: {"value": 25, "unit": "°C"}
